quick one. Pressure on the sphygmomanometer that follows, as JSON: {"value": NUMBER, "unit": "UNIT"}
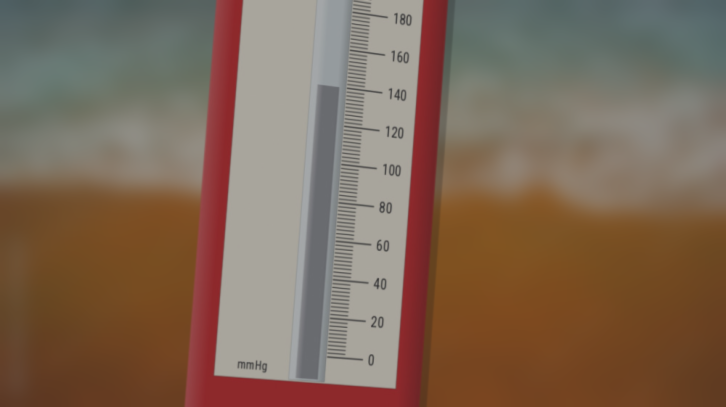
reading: {"value": 140, "unit": "mmHg"}
